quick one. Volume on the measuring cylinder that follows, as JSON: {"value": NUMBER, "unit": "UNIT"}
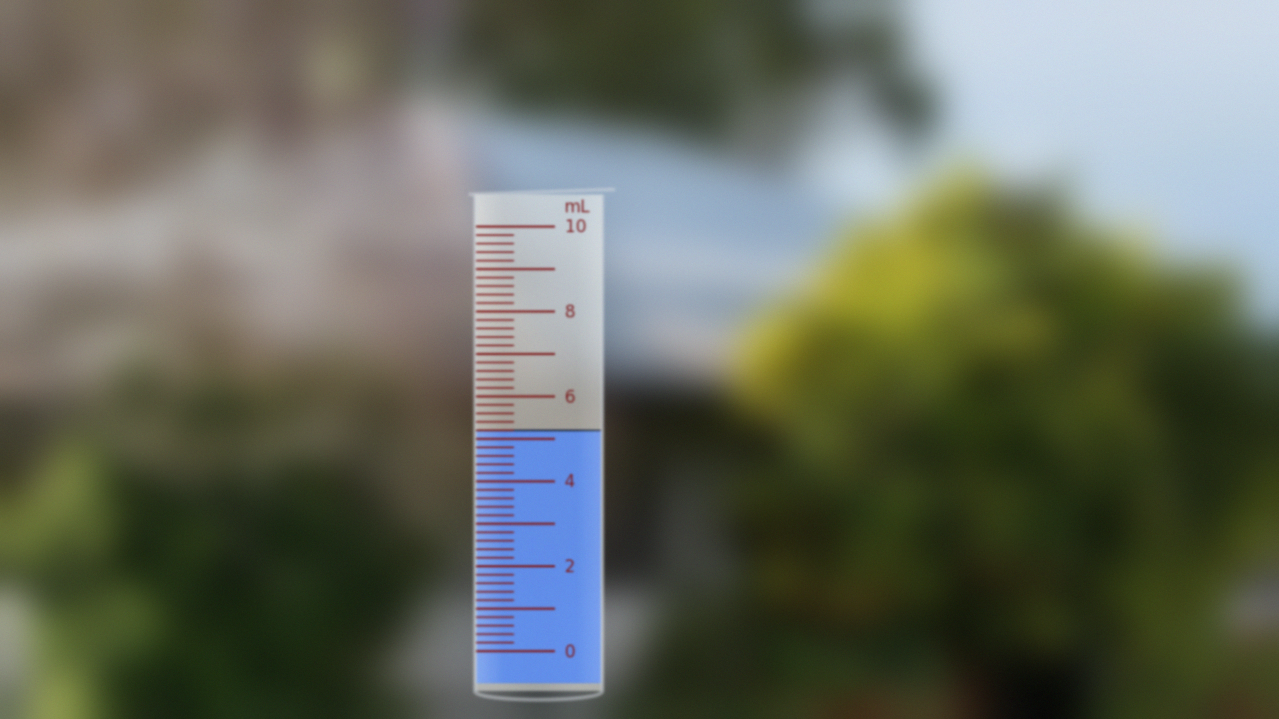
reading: {"value": 5.2, "unit": "mL"}
